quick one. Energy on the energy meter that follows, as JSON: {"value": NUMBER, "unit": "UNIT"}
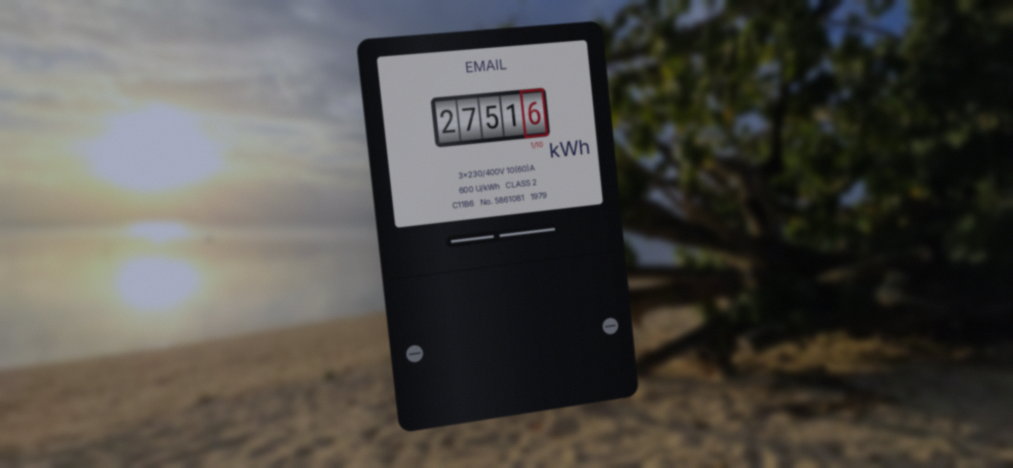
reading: {"value": 2751.6, "unit": "kWh"}
